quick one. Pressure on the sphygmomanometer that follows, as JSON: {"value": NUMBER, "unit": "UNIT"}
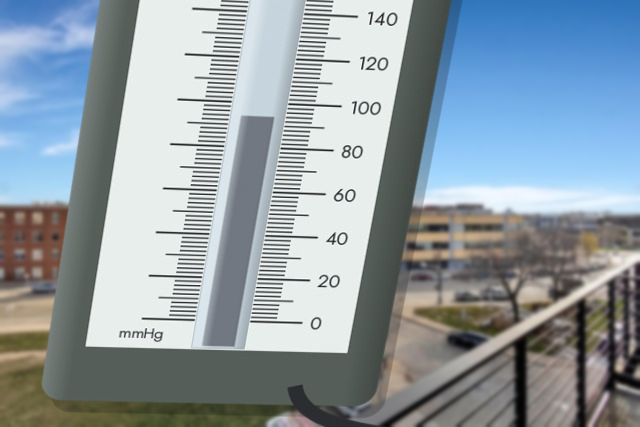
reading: {"value": 94, "unit": "mmHg"}
